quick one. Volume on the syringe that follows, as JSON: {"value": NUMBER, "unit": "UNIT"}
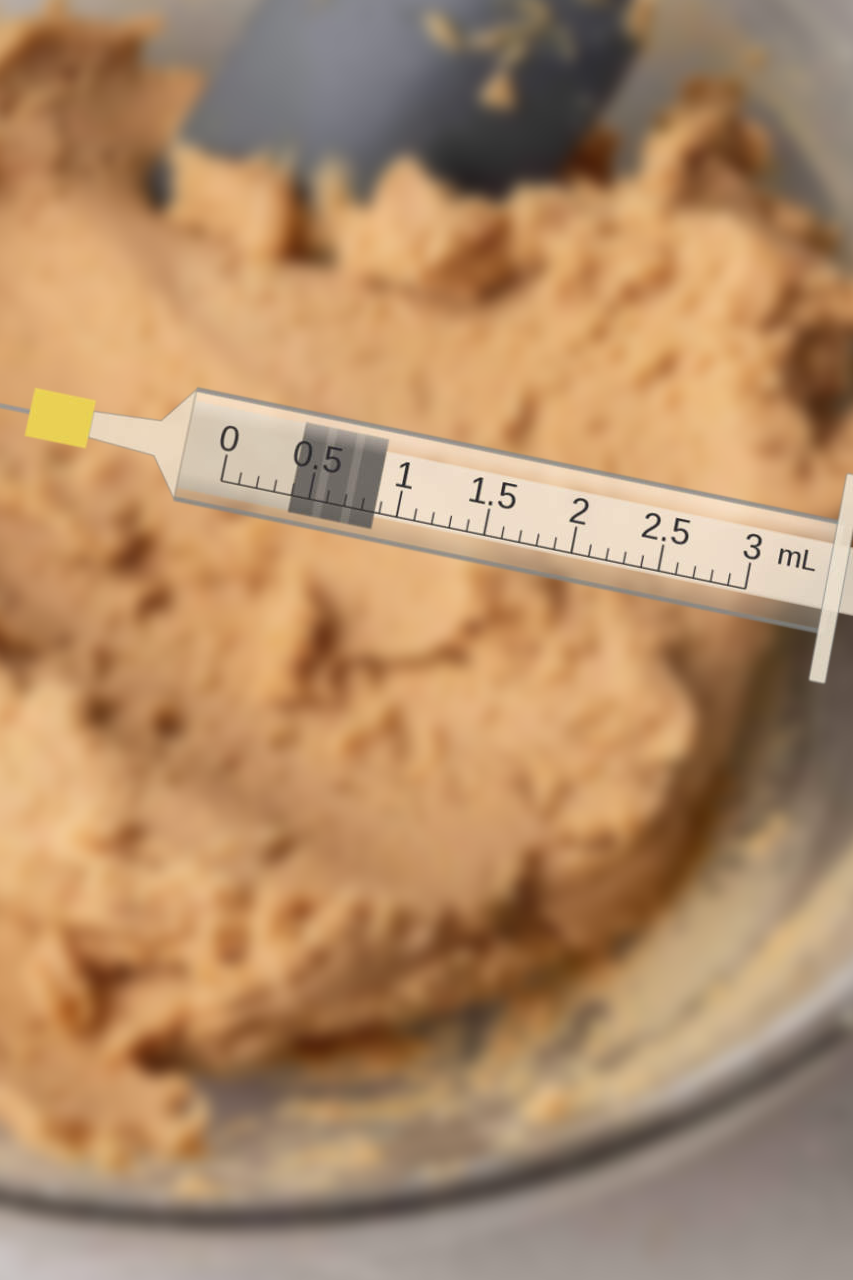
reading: {"value": 0.4, "unit": "mL"}
